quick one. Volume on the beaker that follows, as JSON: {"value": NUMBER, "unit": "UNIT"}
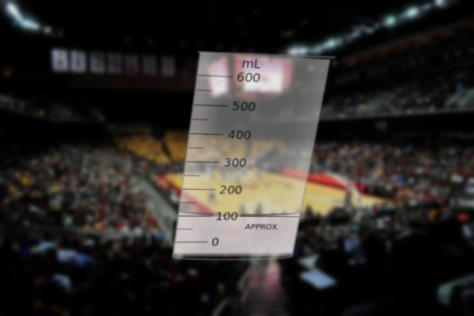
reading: {"value": 100, "unit": "mL"}
